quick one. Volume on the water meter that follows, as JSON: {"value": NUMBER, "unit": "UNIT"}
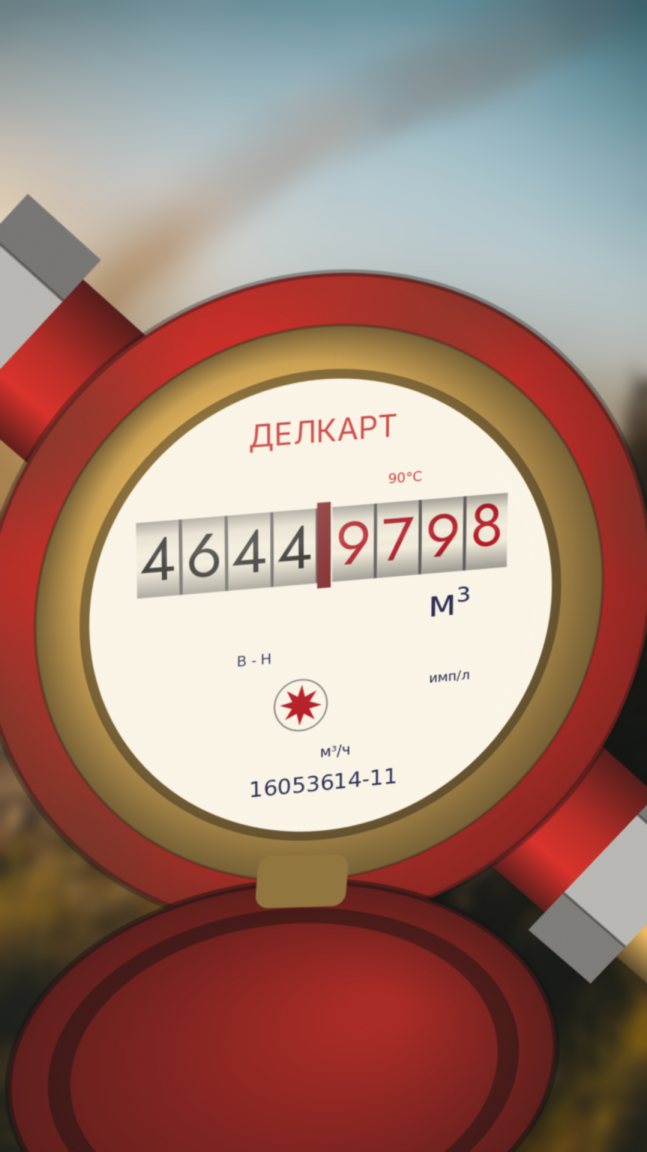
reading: {"value": 4644.9798, "unit": "m³"}
